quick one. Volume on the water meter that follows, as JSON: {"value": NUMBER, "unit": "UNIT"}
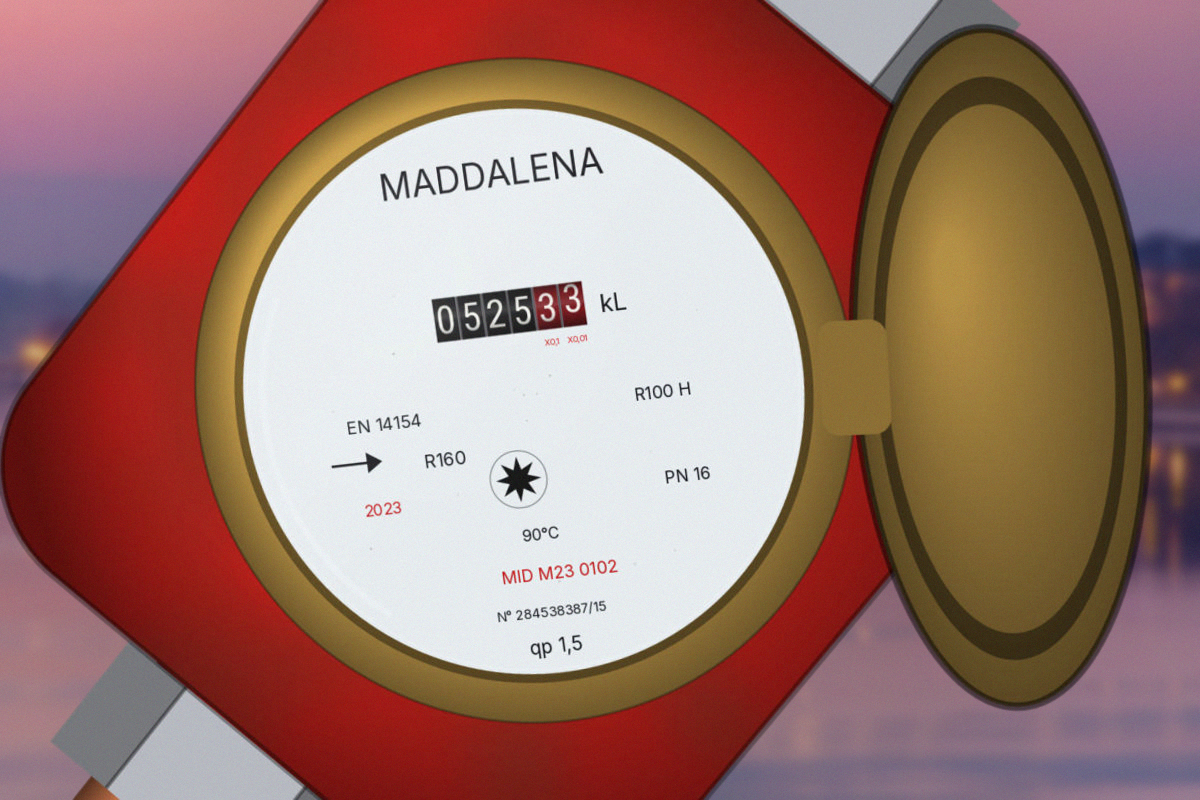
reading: {"value": 525.33, "unit": "kL"}
